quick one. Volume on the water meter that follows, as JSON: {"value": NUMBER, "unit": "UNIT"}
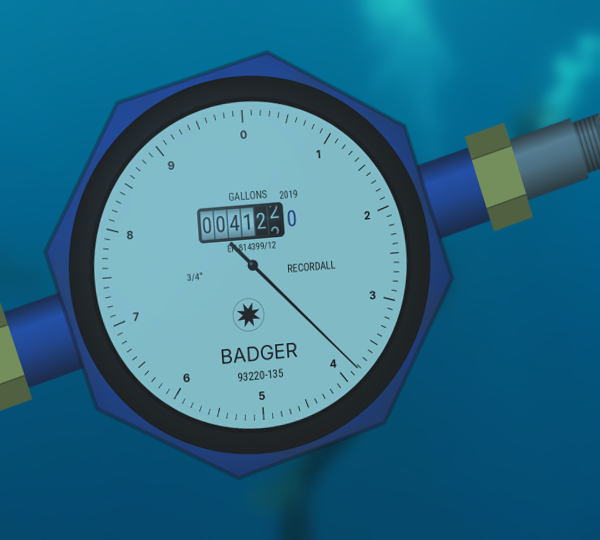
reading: {"value": 41223.8, "unit": "gal"}
